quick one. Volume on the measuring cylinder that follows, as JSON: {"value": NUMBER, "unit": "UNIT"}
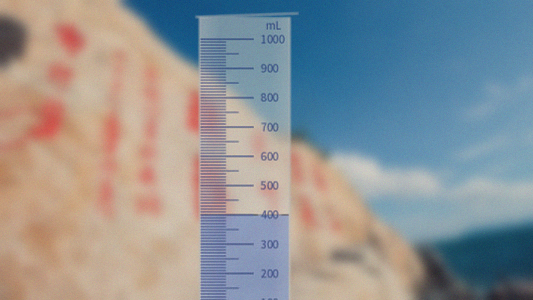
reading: {"value": 400, "unit": "mL"}
